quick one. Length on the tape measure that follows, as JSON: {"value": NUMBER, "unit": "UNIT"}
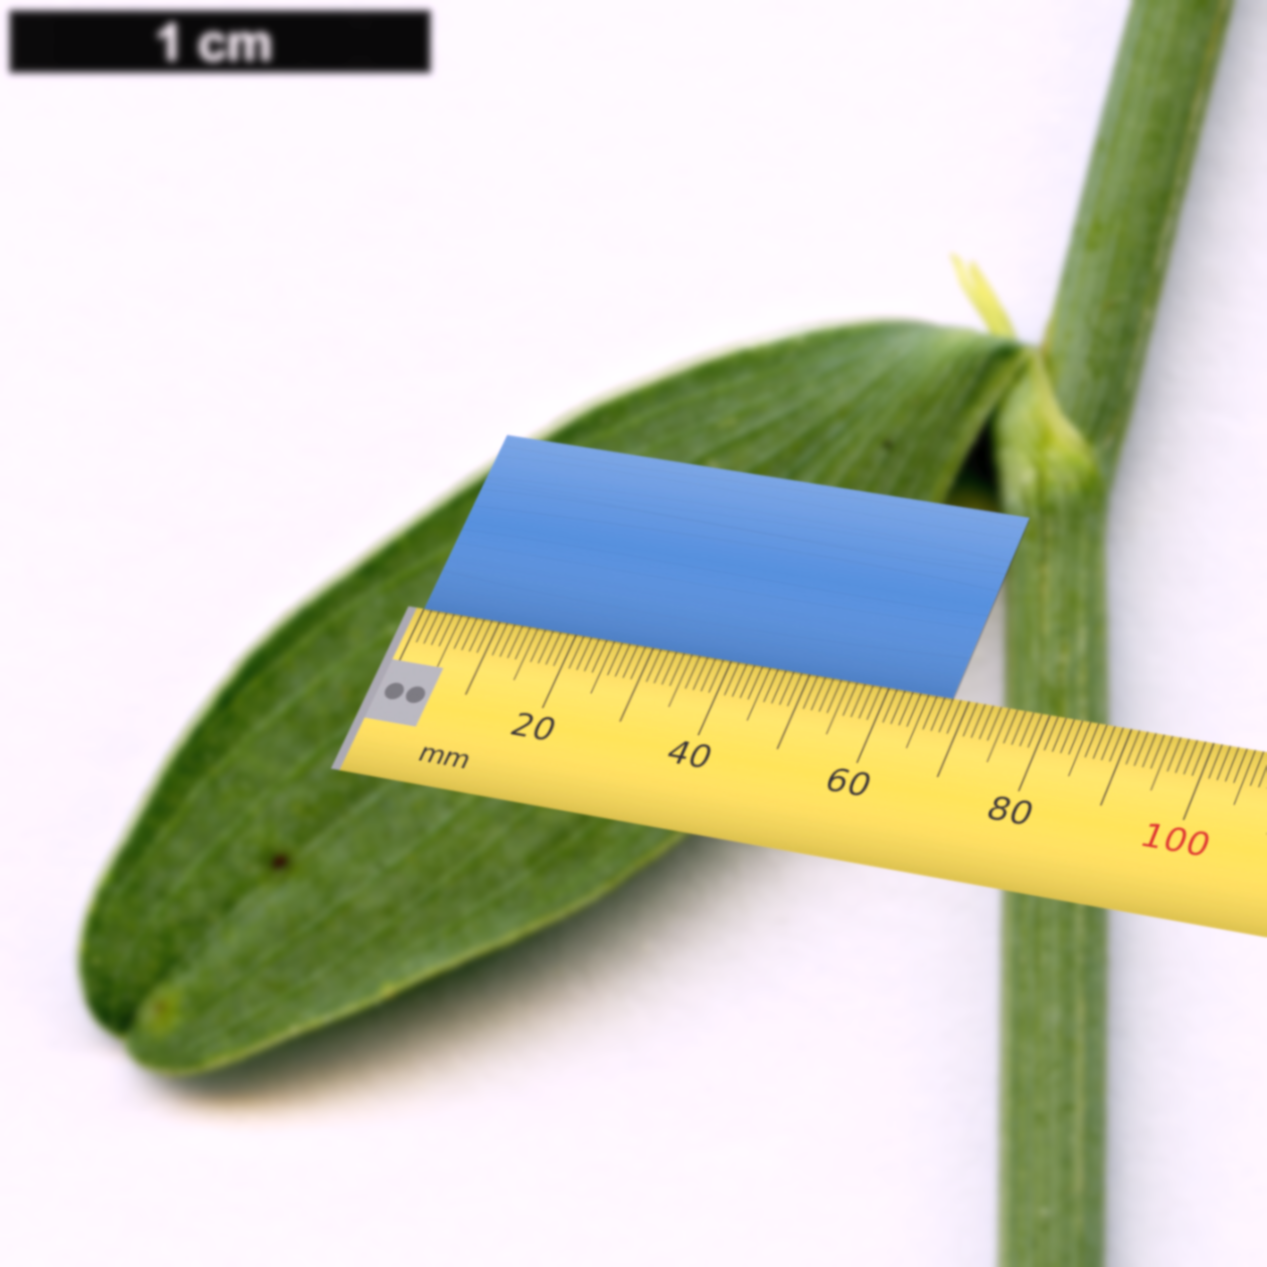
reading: {"value": 68, "unit": "mm"}
